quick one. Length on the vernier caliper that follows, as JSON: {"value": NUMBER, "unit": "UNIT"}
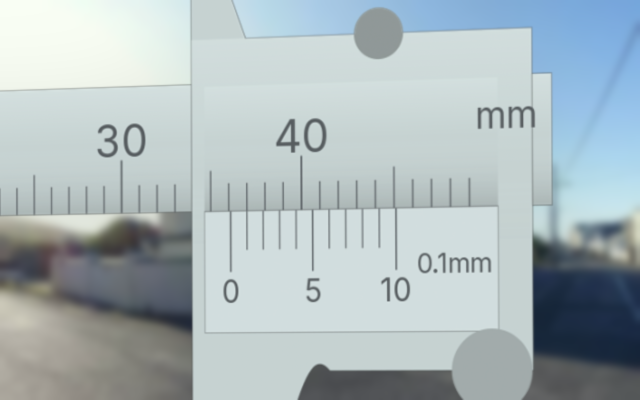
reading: {"value": 36.1, "unit": "mm"}
